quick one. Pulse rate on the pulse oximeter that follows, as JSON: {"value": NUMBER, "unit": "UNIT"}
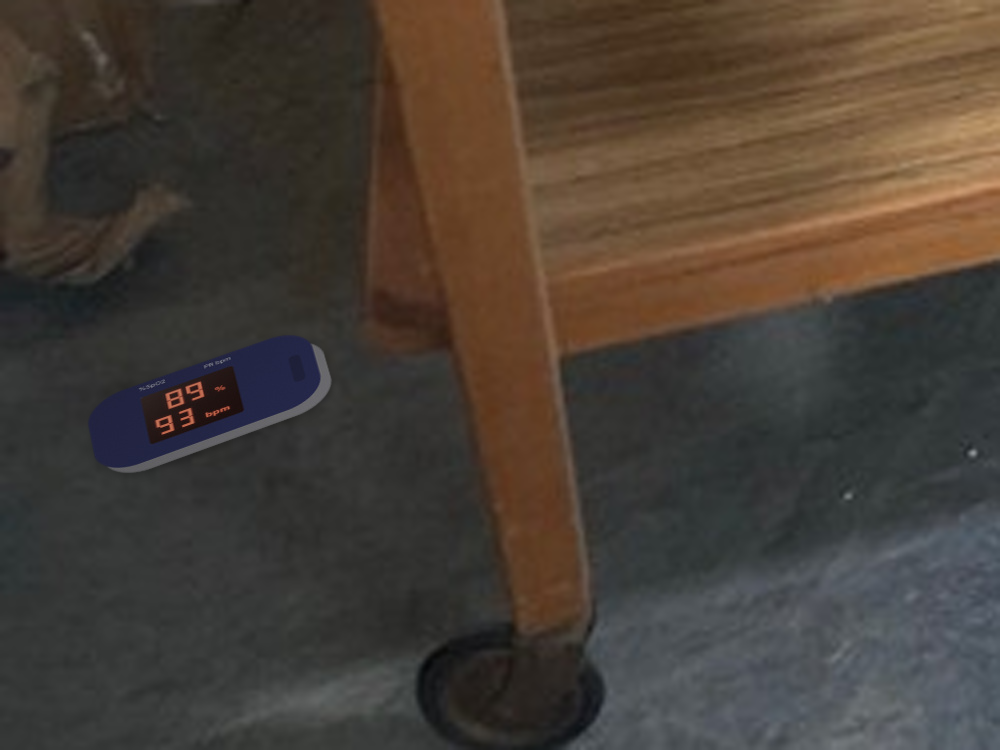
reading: {"value": 93, "unit": "bpm"}
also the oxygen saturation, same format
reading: {"value": 89, "unit": "%"}
